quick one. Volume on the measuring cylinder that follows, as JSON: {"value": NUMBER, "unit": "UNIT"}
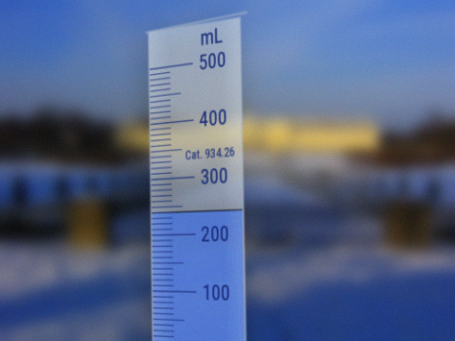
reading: {"value": 240, "unit": "mL"}
